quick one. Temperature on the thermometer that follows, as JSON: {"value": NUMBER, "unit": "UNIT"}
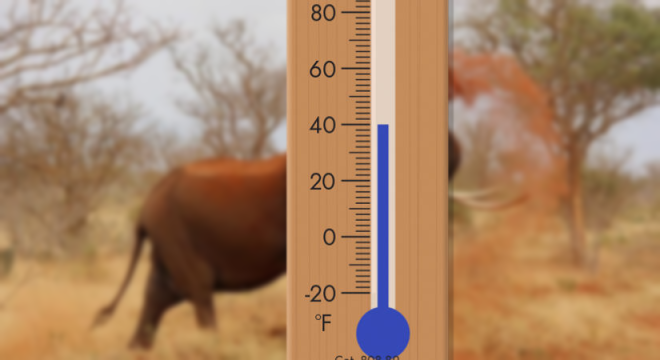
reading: {"value": 40, "unit": "°F"}
